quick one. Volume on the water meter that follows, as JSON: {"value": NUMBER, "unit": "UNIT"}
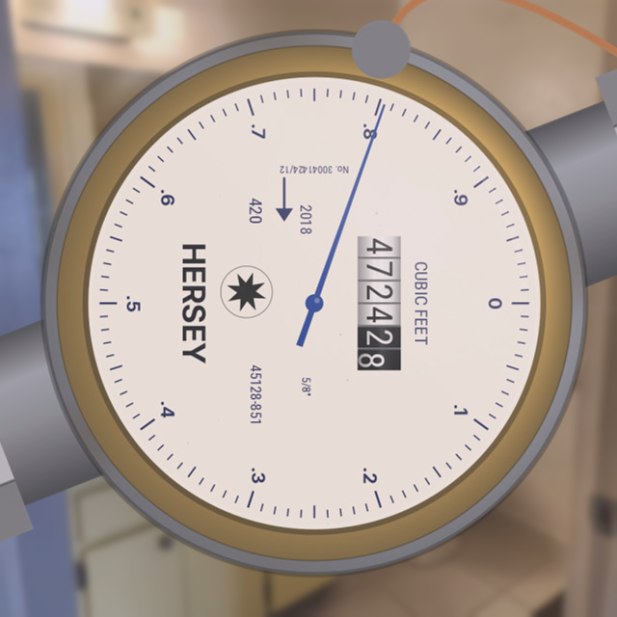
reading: {"value": 472427.80, "unit": "ft³"}
